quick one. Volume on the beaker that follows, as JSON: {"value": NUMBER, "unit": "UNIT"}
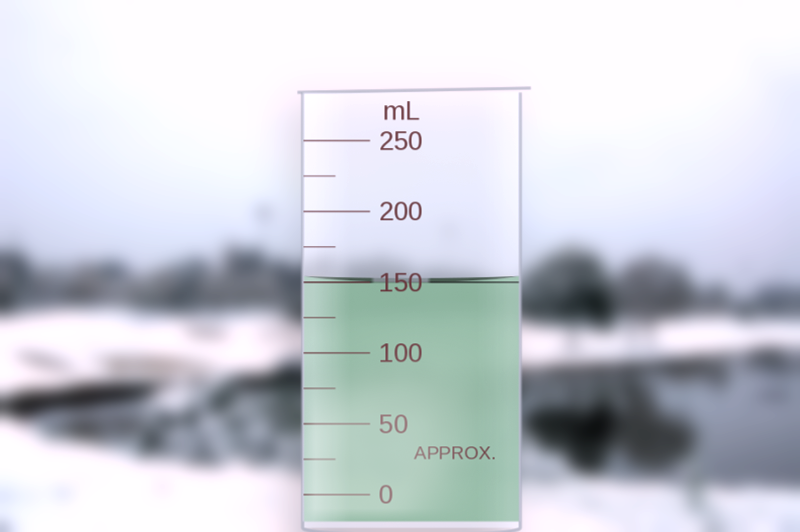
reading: {"value": 150, "unit": "mL"}
